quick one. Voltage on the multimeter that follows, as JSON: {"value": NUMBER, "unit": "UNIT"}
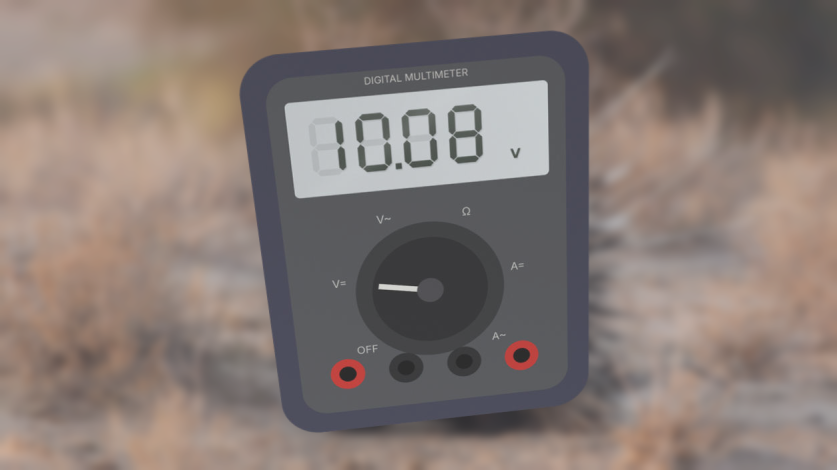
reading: {"value": 10.08, "unit": "V"}
